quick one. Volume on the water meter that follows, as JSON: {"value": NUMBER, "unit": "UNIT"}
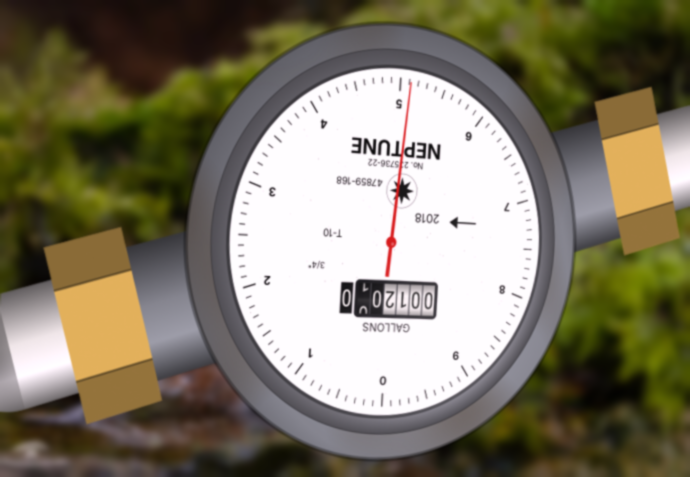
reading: {"value": 12005.1, "unit": "gal"}
